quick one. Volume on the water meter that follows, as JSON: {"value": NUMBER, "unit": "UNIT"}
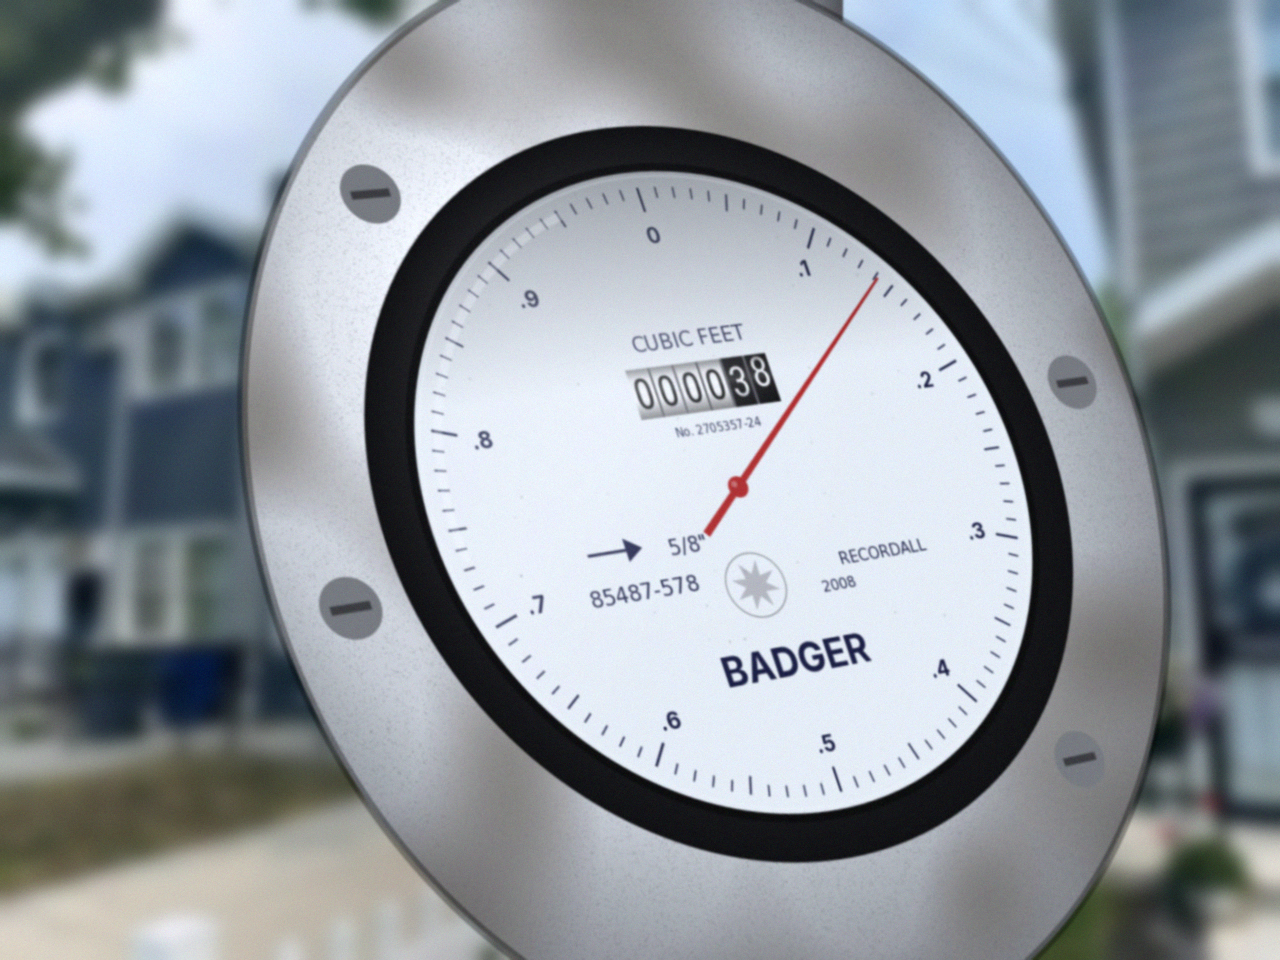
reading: {"value": 38.14, "unit": "ft³"}
